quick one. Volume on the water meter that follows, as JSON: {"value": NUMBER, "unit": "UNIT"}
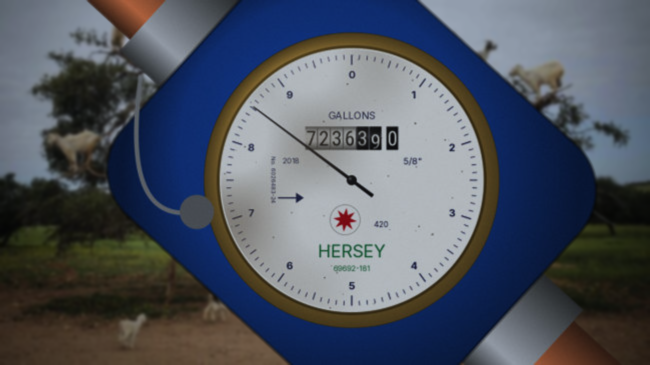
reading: {"value": 7236388.5, "unit": "gal"}
